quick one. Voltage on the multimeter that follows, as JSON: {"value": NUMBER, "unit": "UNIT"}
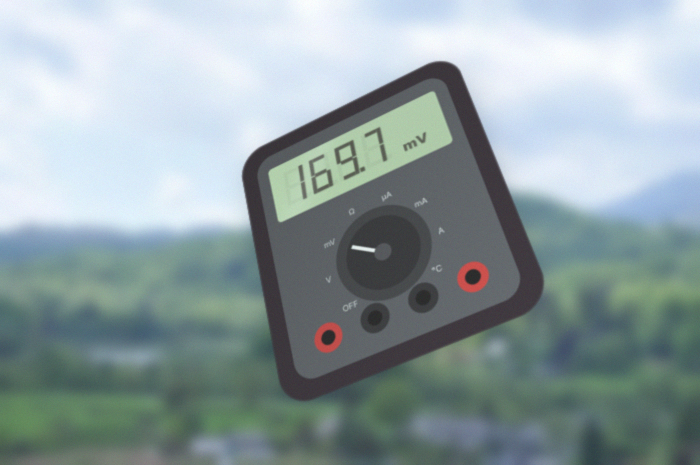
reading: {"value": 169.7, "unit": "mV"}
